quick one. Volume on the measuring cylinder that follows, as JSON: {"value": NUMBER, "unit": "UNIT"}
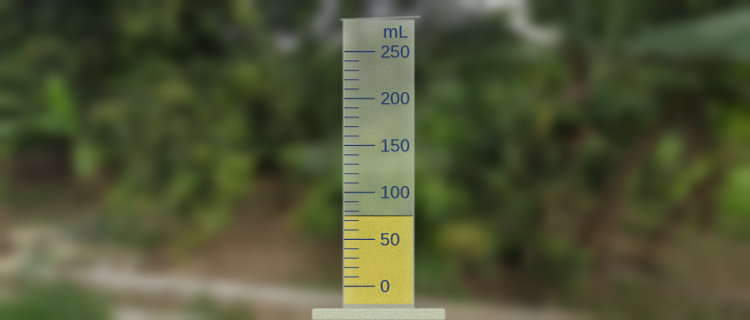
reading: {"value": 75, "unit": "mL"}
